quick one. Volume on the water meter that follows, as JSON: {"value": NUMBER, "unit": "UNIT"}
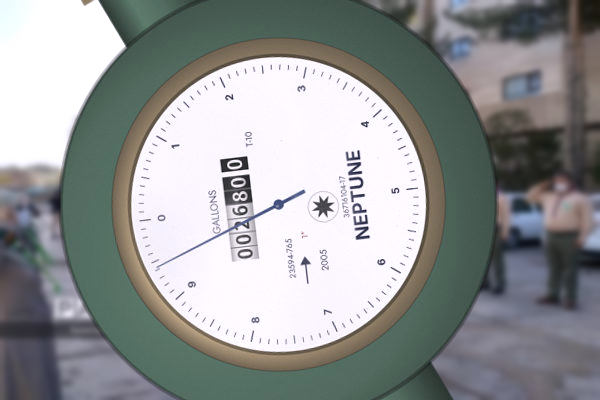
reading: {"value": 26799.4, "unit": "gal"}
